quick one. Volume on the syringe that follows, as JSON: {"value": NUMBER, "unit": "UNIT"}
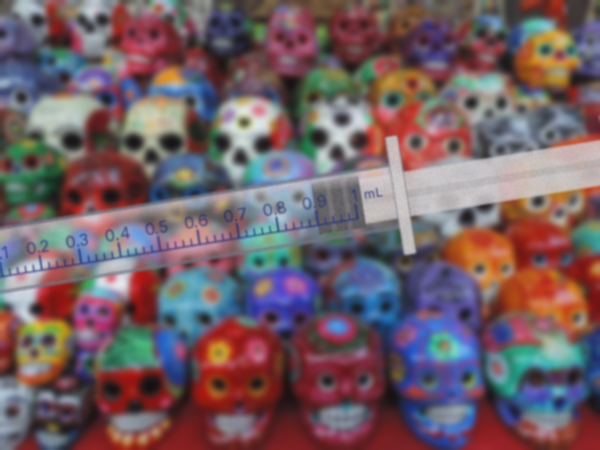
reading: {"value": 0.9, "unit": "mL"}
